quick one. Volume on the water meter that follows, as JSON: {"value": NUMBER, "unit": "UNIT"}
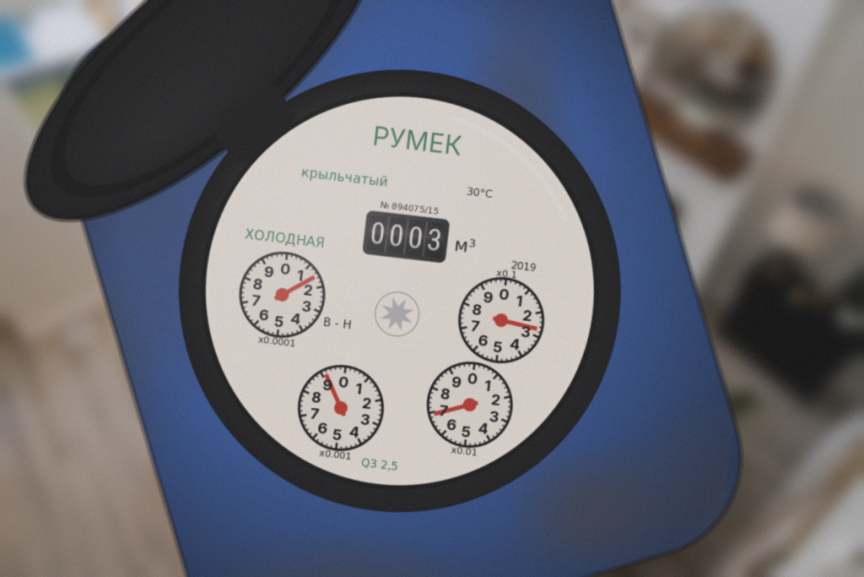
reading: {"value": 3.2691, "unit": "m³"}
